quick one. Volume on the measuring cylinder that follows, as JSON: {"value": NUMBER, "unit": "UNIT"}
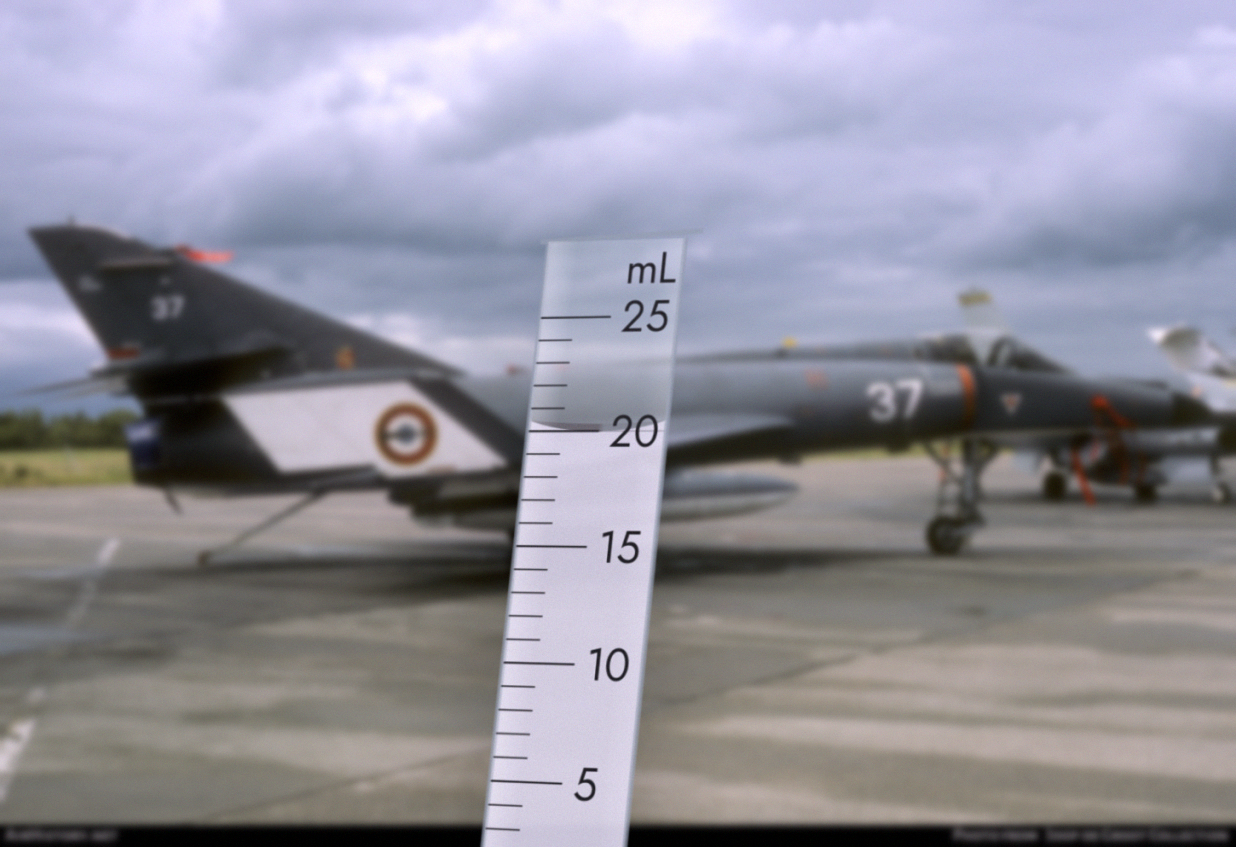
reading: {"value": 20, "unit": "mL"}
